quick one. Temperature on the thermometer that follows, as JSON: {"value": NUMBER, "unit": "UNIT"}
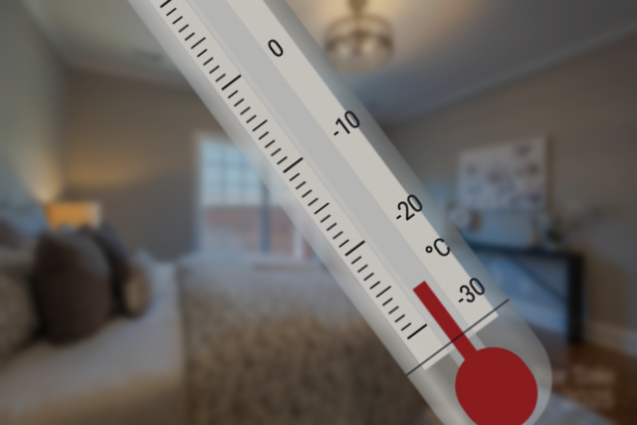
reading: {"value": -26.5, "unit": "°C"}
